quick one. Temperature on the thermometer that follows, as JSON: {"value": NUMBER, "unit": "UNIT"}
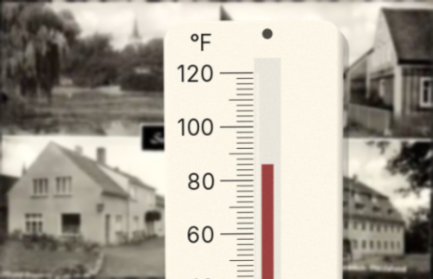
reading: {"value": 86, "unit": "°F"}
